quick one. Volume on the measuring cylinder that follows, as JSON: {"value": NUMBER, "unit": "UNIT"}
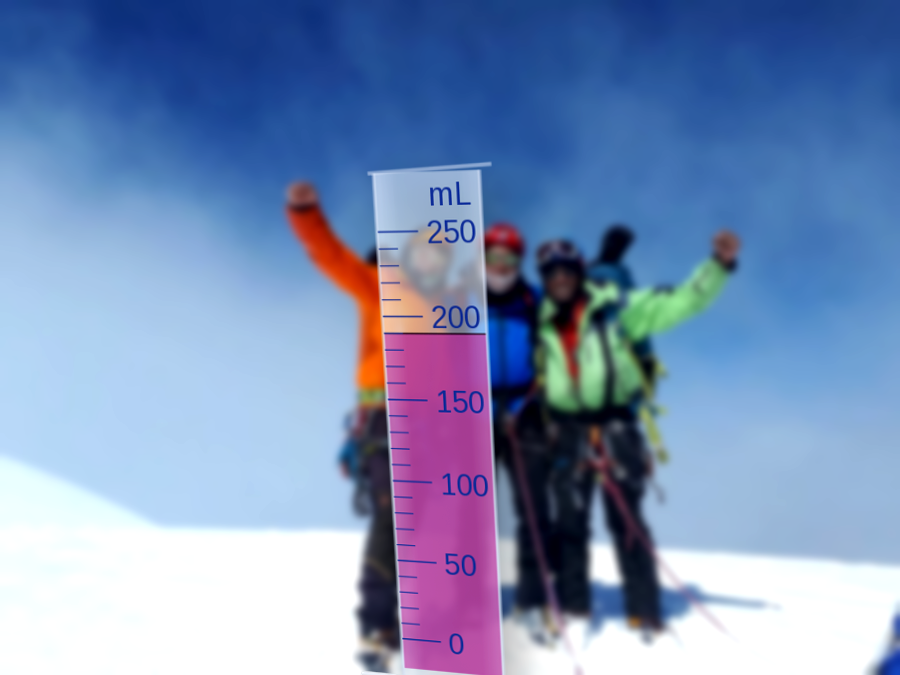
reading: {"value": 190, "unit": "mL"}
